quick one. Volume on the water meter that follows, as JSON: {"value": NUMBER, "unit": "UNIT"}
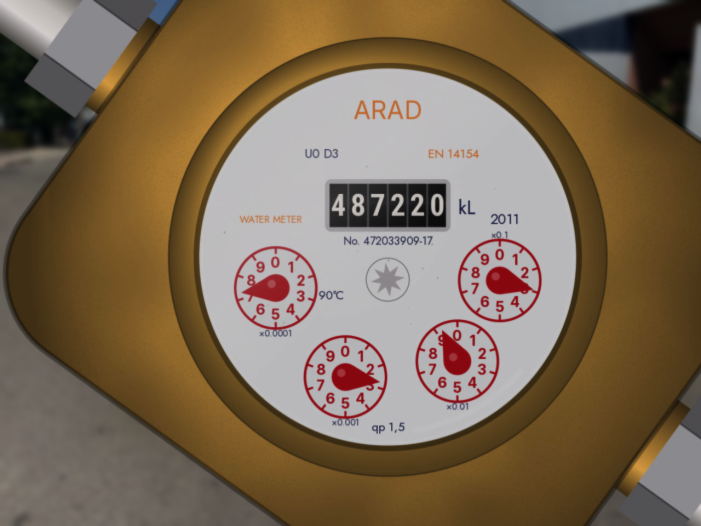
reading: {"value": 487220.2927, "unit": "kL"}
